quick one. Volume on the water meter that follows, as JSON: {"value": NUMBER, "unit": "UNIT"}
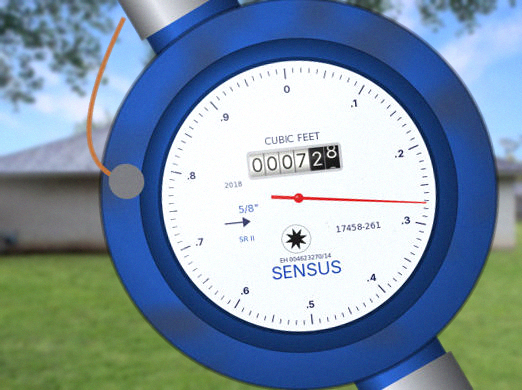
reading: {"value": 728.27, "unit": "ft³"}
